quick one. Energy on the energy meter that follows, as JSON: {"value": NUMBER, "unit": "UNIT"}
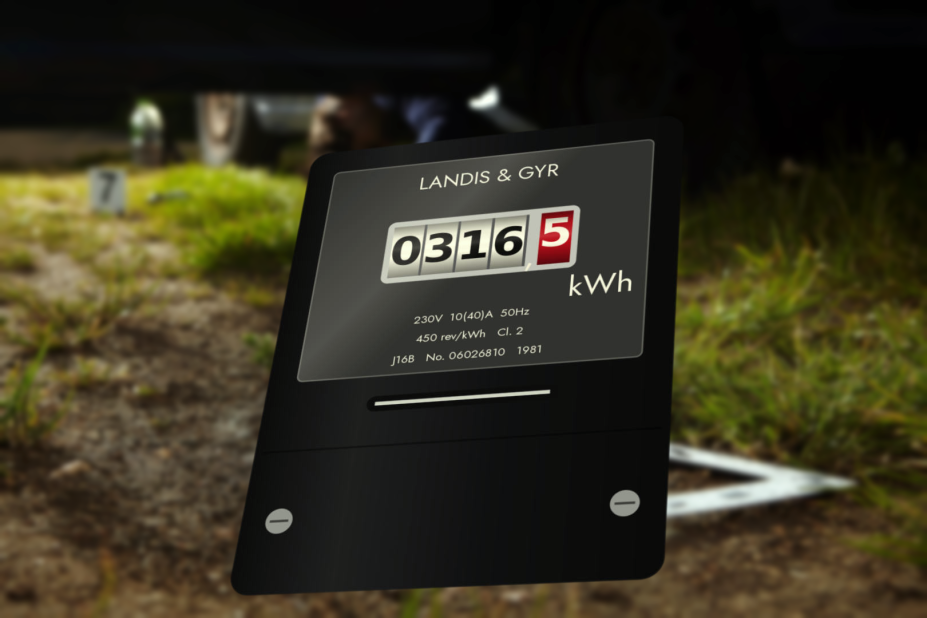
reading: {"value": 316.5, "unit": "kWh"}
